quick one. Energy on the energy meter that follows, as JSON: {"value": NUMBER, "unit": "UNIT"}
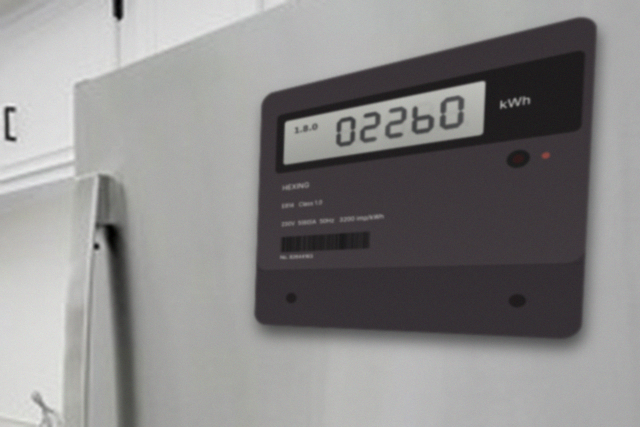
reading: {"value": 2260, "unit": "kWh"}
